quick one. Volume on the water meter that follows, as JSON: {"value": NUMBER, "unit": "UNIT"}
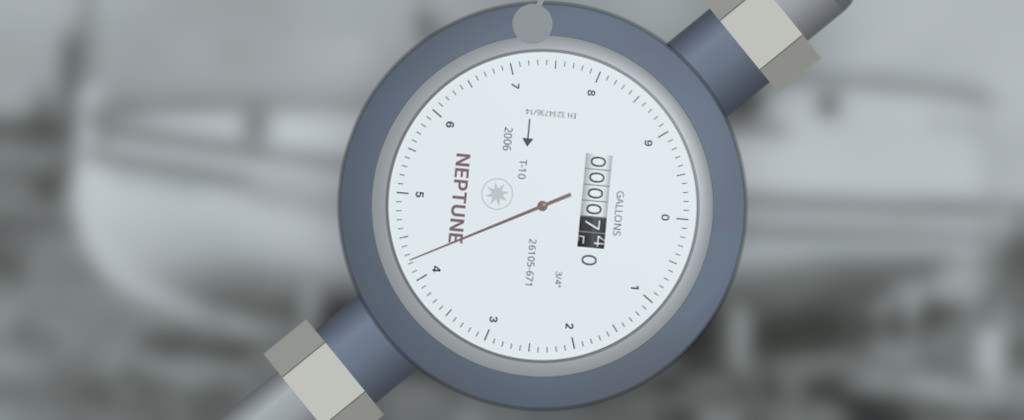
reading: {"value": 744.2, "unit": "gal"}
